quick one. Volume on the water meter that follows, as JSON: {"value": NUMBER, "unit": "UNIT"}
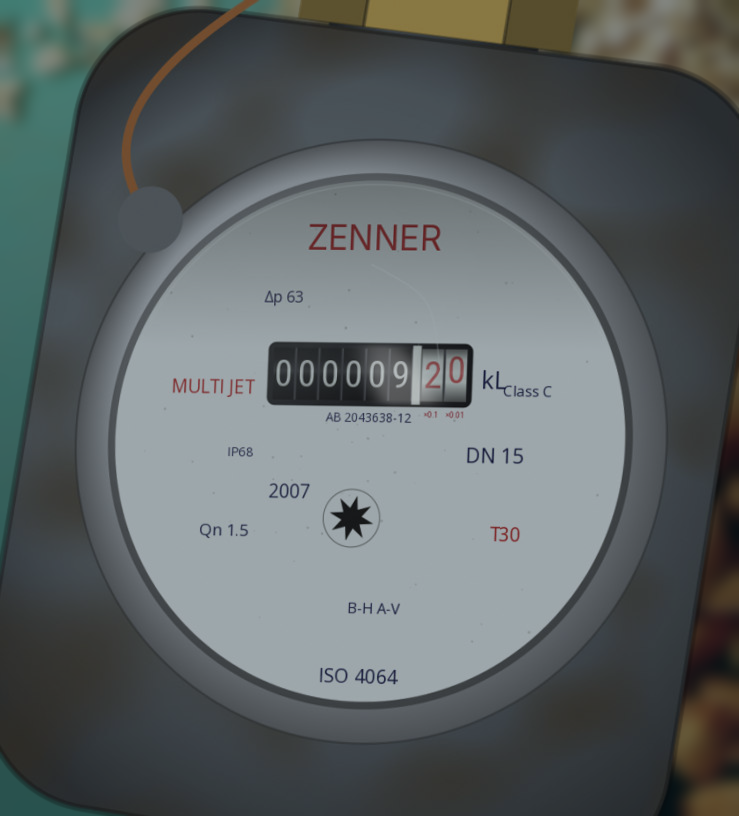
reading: {"value": 9.20, "unit": "kL"}
